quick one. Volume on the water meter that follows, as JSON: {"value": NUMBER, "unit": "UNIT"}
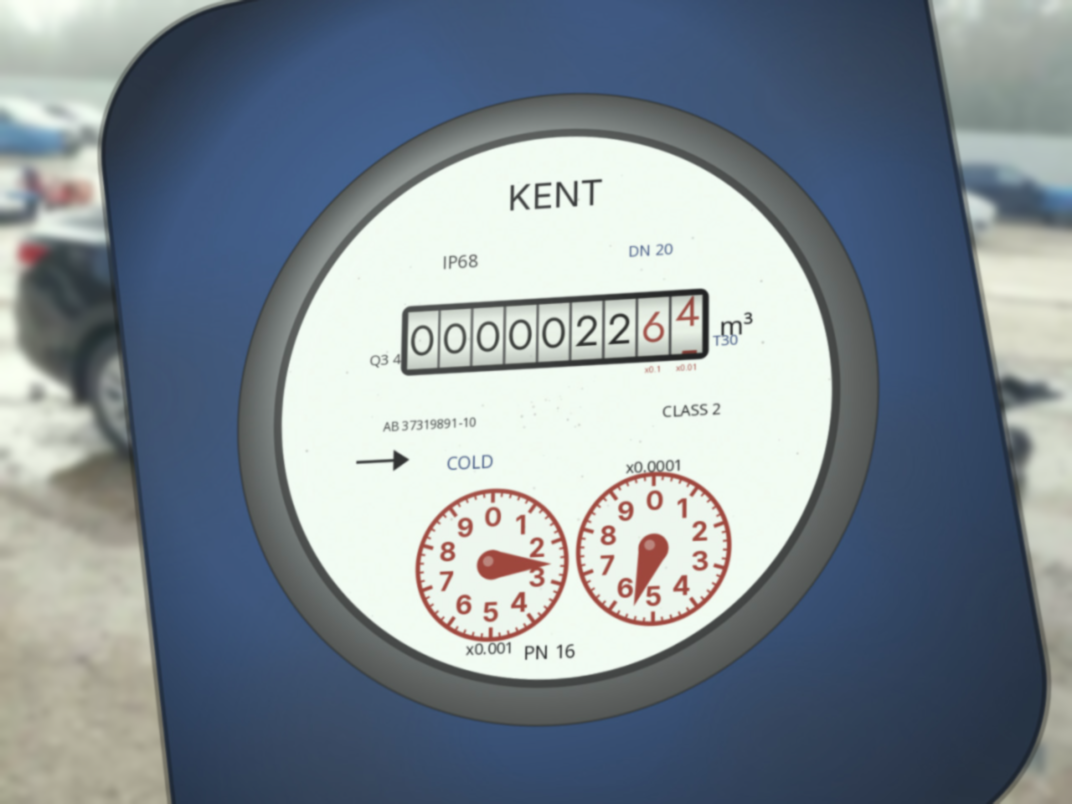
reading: {"value": 22.6425, "unit": "m³"}
